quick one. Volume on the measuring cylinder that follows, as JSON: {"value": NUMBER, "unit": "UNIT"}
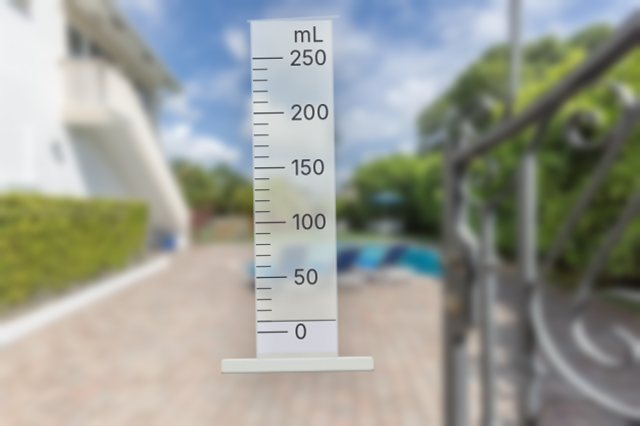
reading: {"value": 10, "unit": "mL"}
